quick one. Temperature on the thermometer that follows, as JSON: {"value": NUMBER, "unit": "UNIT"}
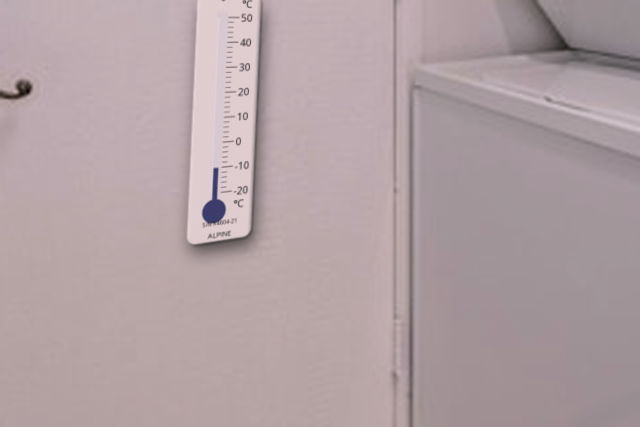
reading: {"value": -10, "unit": "°C"}
